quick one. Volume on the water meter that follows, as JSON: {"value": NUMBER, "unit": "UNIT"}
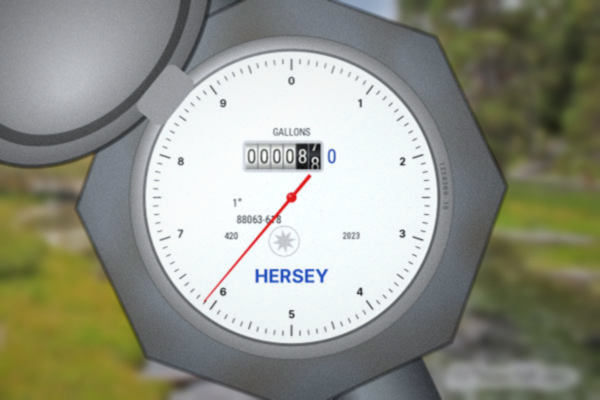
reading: {"value": 876.1, "unit": "gal"}
